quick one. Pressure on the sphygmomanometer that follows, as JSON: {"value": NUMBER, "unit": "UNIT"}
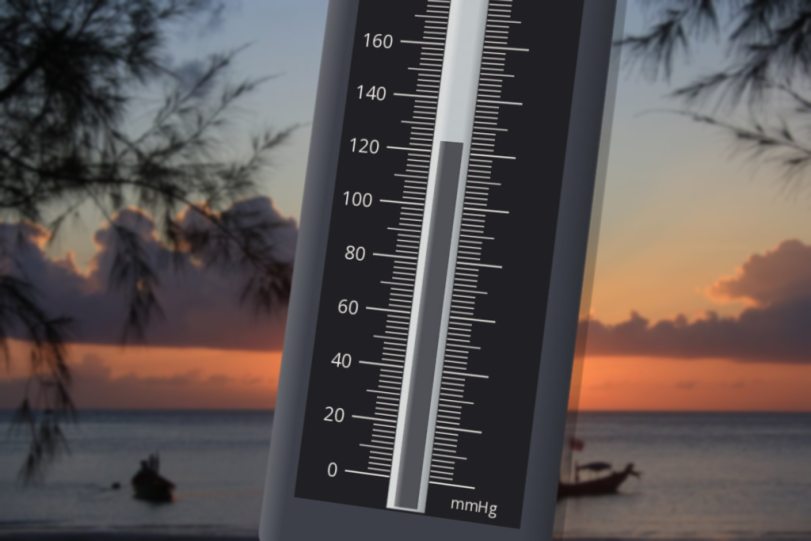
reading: {"value": 124, "unit": "mmHg"}
